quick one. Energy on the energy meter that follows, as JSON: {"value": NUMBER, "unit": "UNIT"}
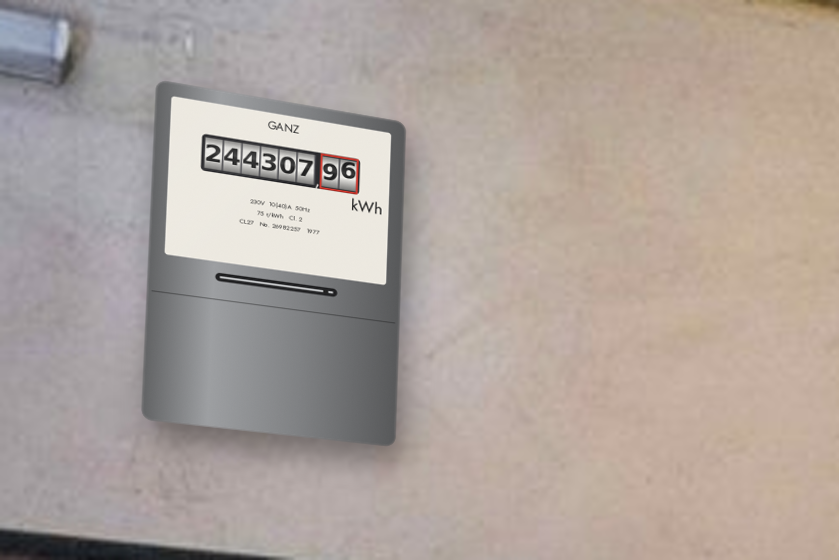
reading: {"value": 244307.96, "unit": "kWh"}
